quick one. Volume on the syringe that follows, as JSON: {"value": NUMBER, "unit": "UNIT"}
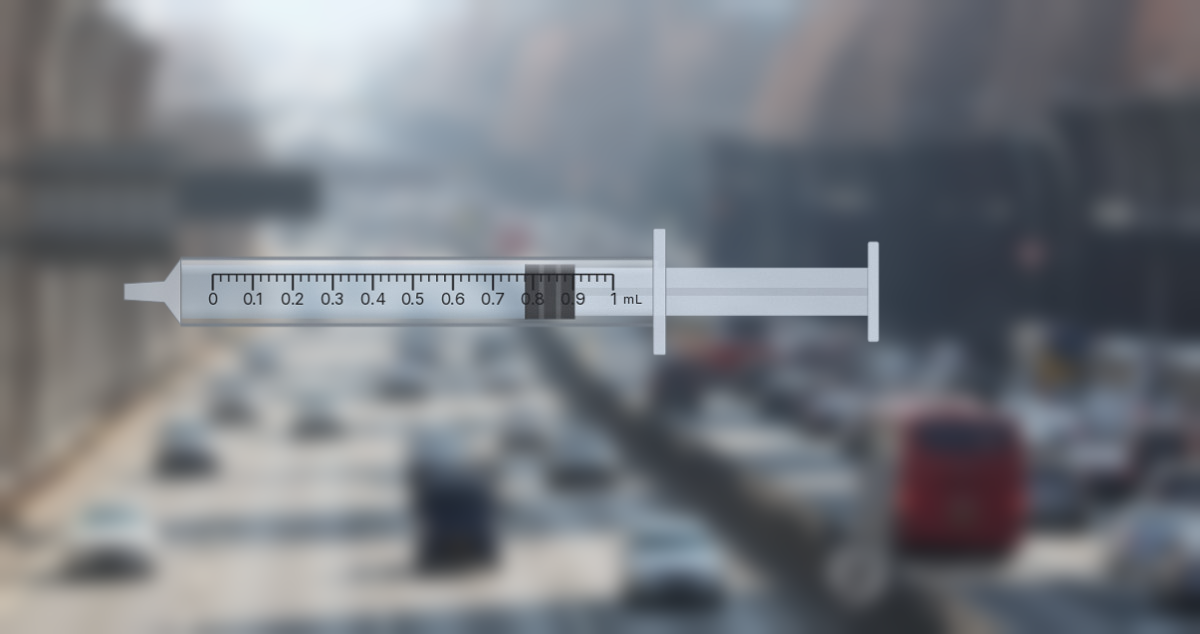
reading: {"value": 0.78, "unit": "mL"}
